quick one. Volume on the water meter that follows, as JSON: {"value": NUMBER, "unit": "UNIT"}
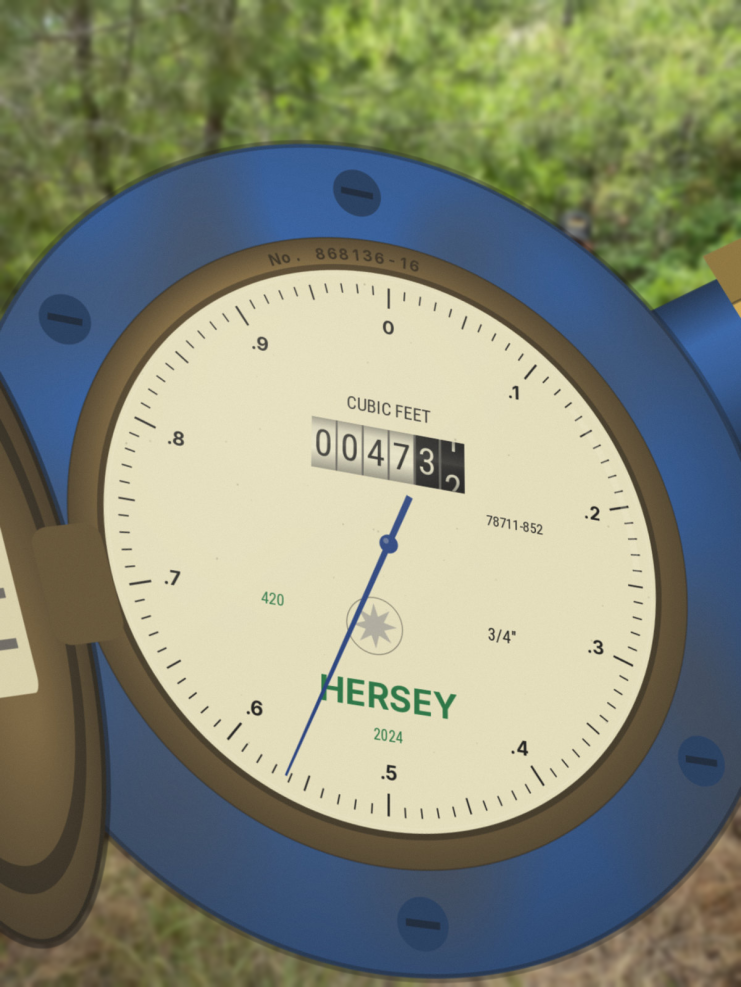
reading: {"value": 4731.56, "unit": "ft³"}
